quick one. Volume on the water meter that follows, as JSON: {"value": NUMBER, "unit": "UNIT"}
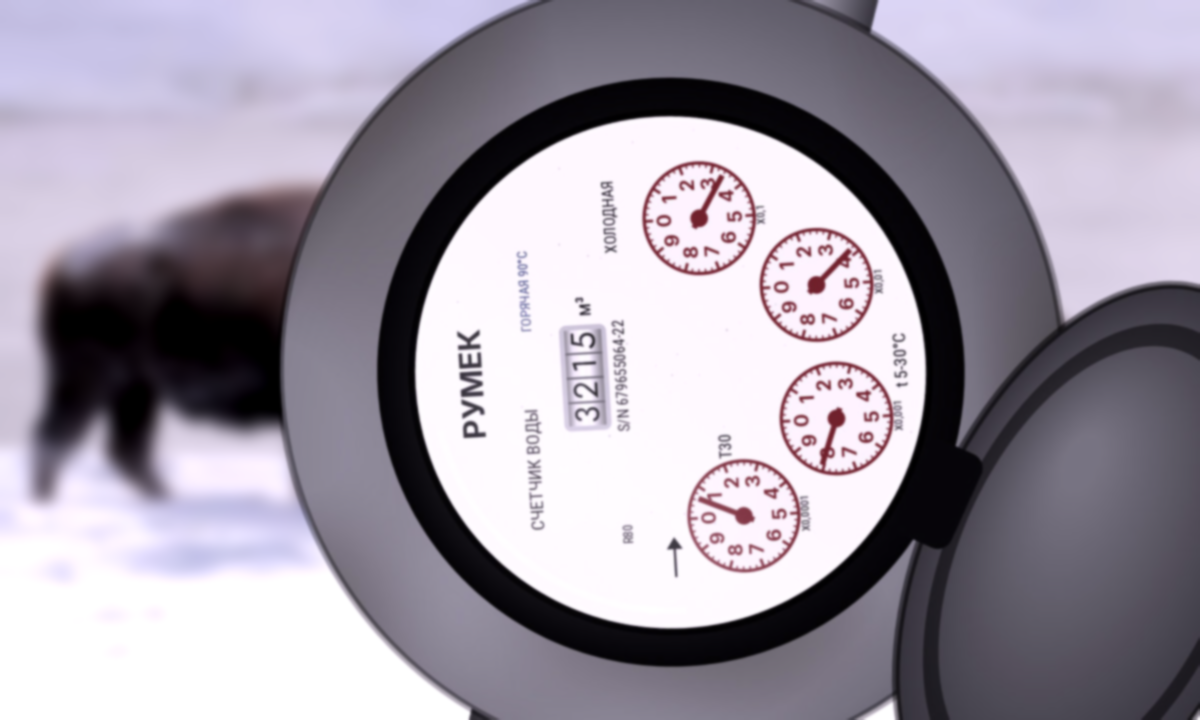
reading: {"value": 3215.3380, "unit": "m³"}
